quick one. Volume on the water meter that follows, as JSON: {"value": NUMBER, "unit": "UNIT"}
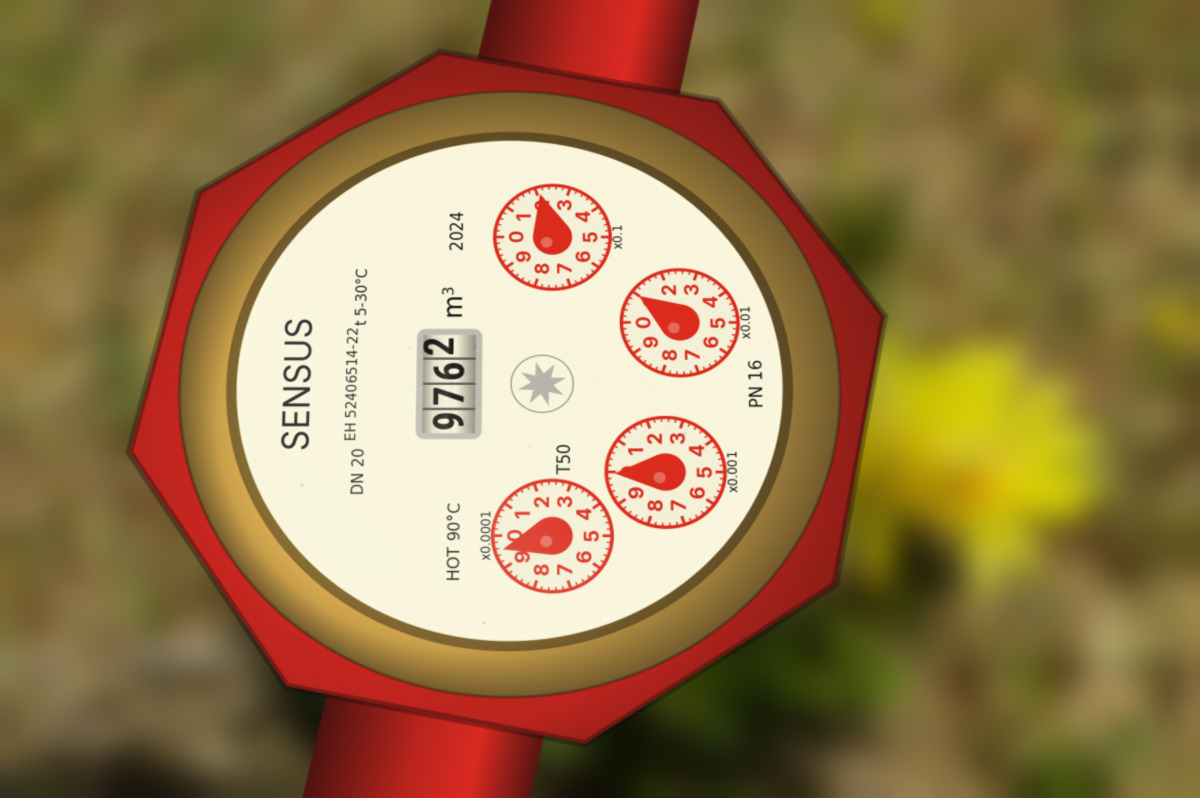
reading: {"value": 9762.2099, "unit": "m³"}
